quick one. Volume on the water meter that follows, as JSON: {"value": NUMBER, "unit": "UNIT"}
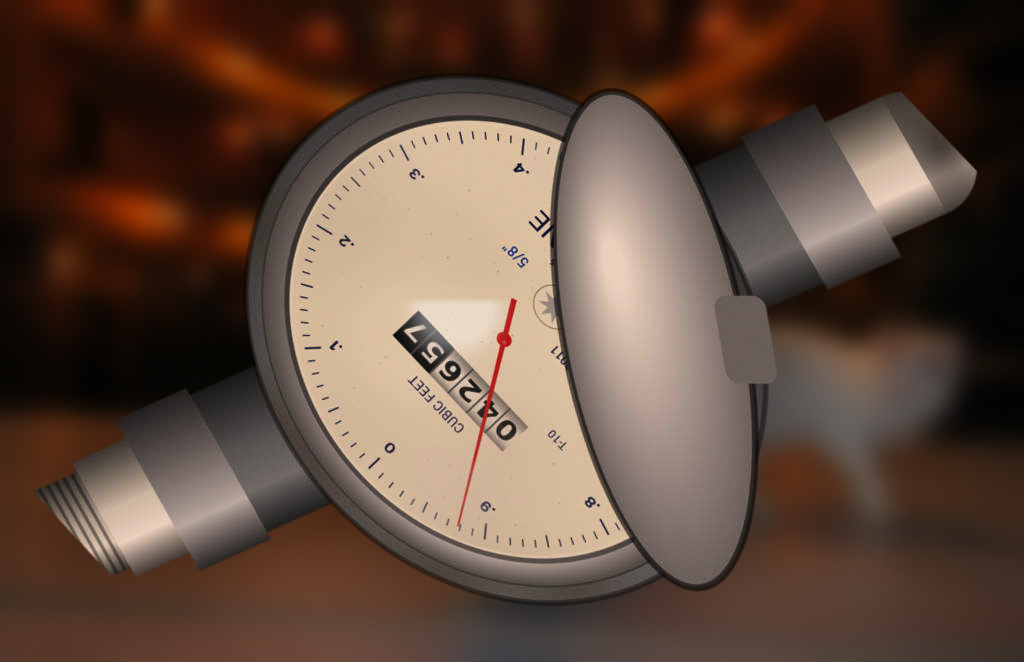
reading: {"value": 42656.92, "unit": "ft³"}
